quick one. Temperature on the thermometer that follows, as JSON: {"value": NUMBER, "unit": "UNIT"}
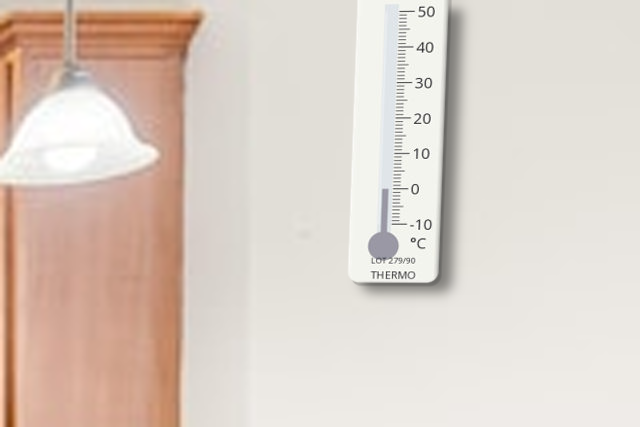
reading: {"value": 0, "unit": "°C"}
